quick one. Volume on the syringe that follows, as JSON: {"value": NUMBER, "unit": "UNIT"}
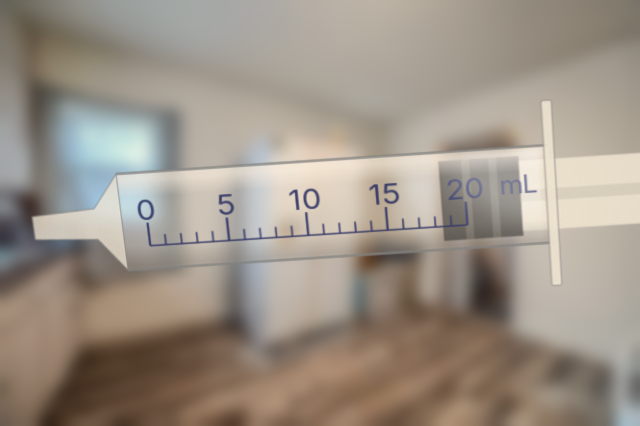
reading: {"value": 18.5, "unit": "mL"}
